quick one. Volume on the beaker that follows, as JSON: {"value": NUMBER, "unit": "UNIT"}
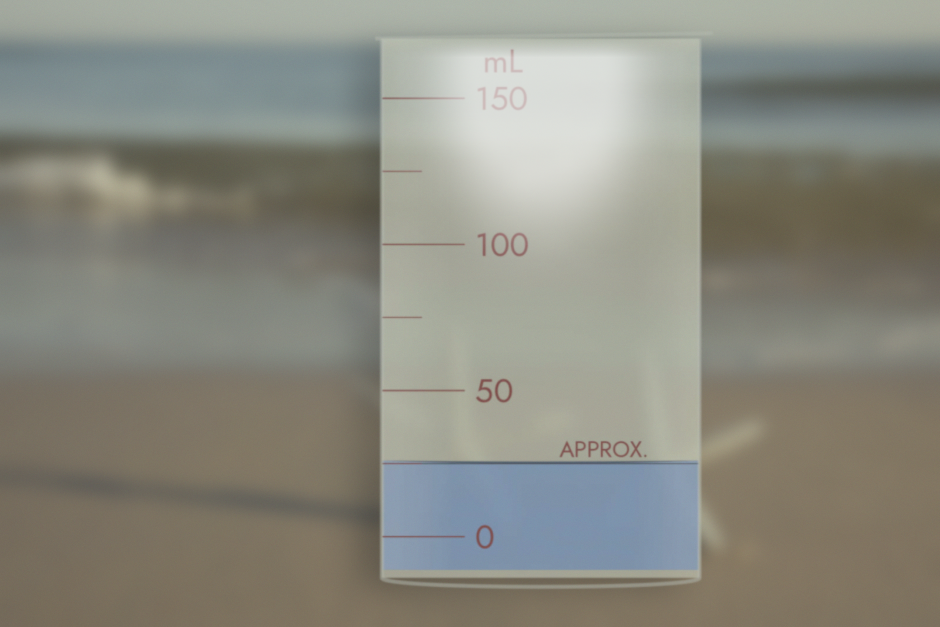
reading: {"value": 25, "unit": "mL"}
